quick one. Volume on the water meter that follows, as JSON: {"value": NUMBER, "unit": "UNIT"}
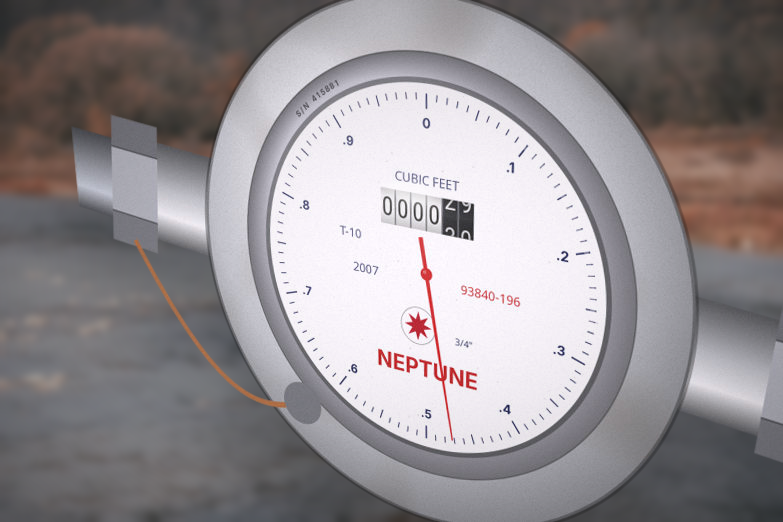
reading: {"value": 29.47, "unit": "ft³"}
